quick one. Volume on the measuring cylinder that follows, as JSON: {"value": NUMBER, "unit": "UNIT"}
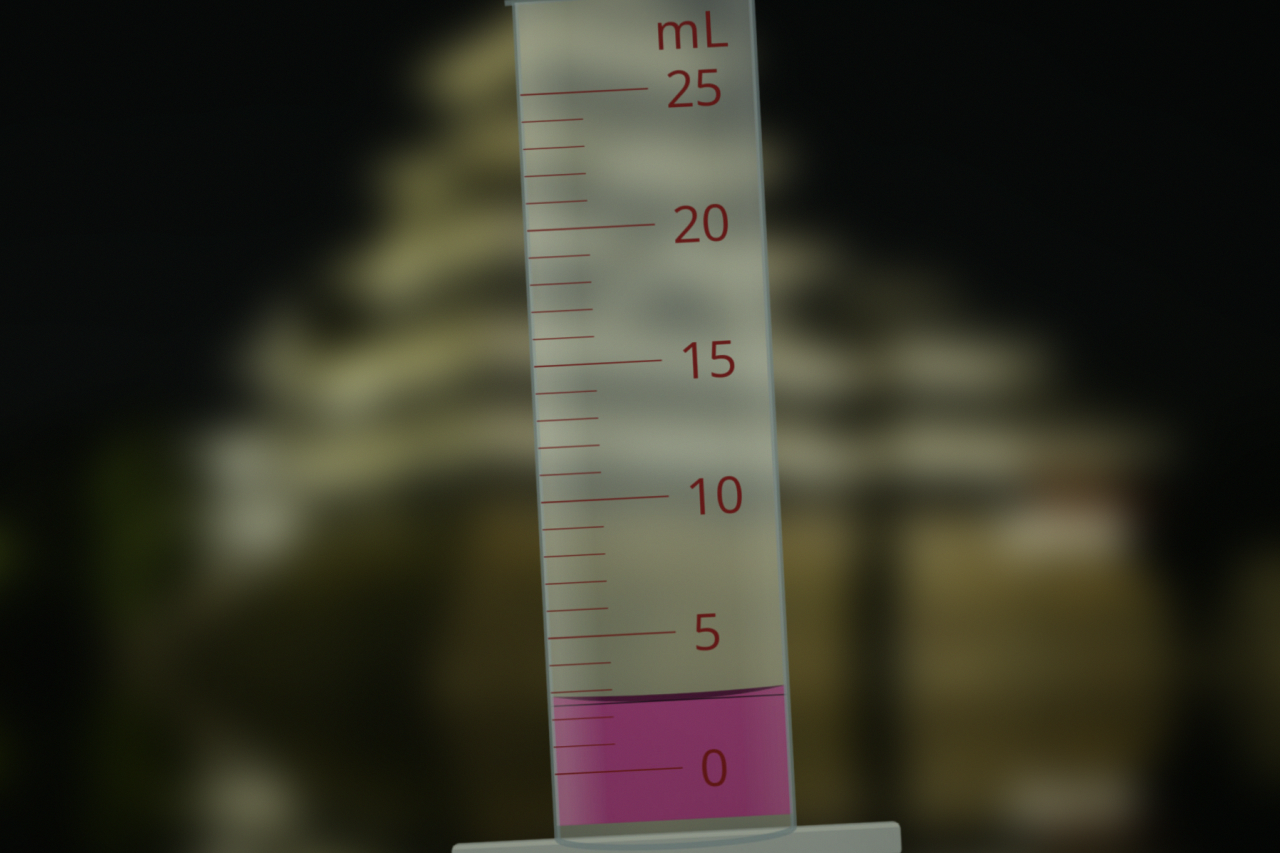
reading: {"value": 2.5, "unit": "mL"}
